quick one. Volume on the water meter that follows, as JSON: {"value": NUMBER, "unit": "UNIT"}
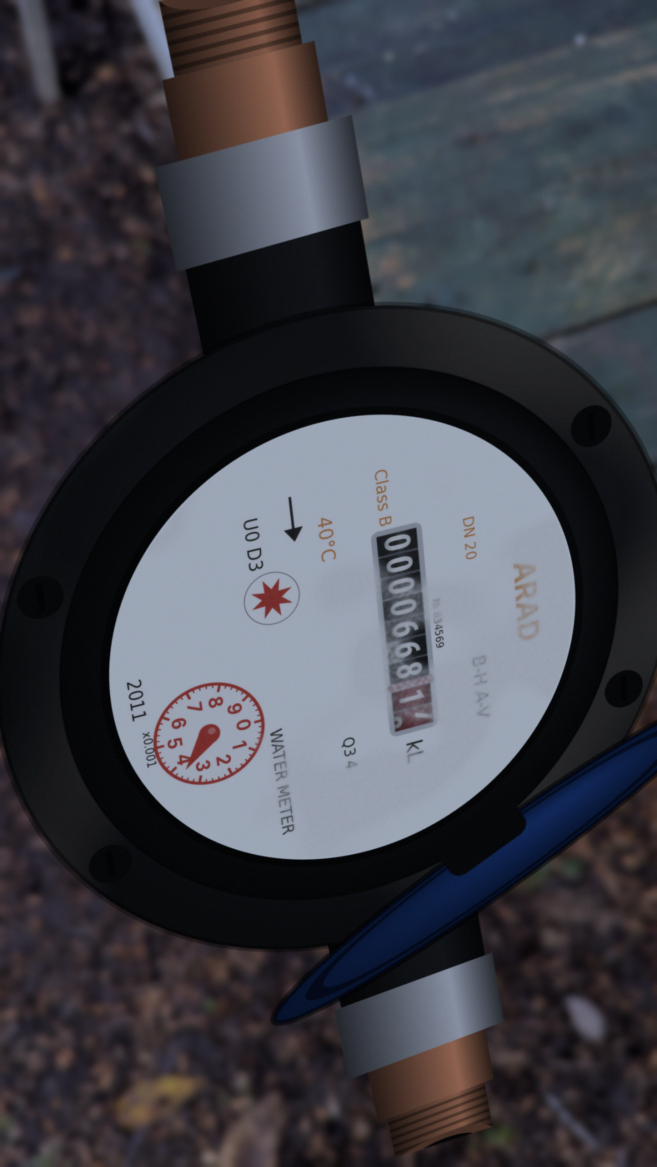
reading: {"value": 668.173, "unit": "kL"}
